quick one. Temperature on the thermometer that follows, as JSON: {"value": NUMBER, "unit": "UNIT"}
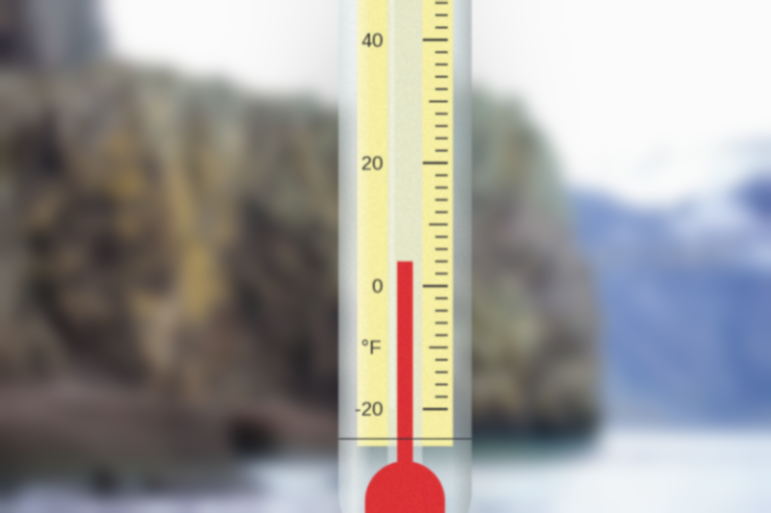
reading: {"value": 4, "unit": "°F"}
